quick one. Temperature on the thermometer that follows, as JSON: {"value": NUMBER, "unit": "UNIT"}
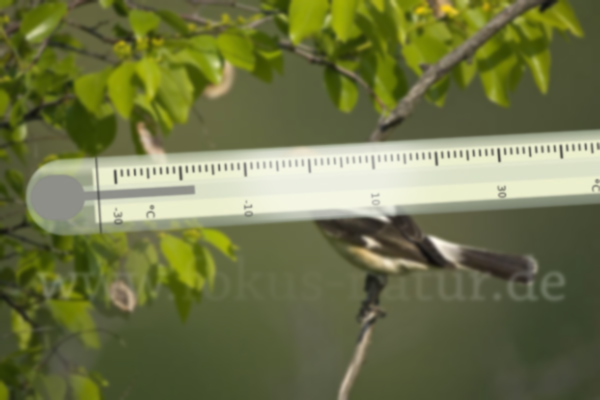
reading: {"value": -18, "unit": "°C"}
